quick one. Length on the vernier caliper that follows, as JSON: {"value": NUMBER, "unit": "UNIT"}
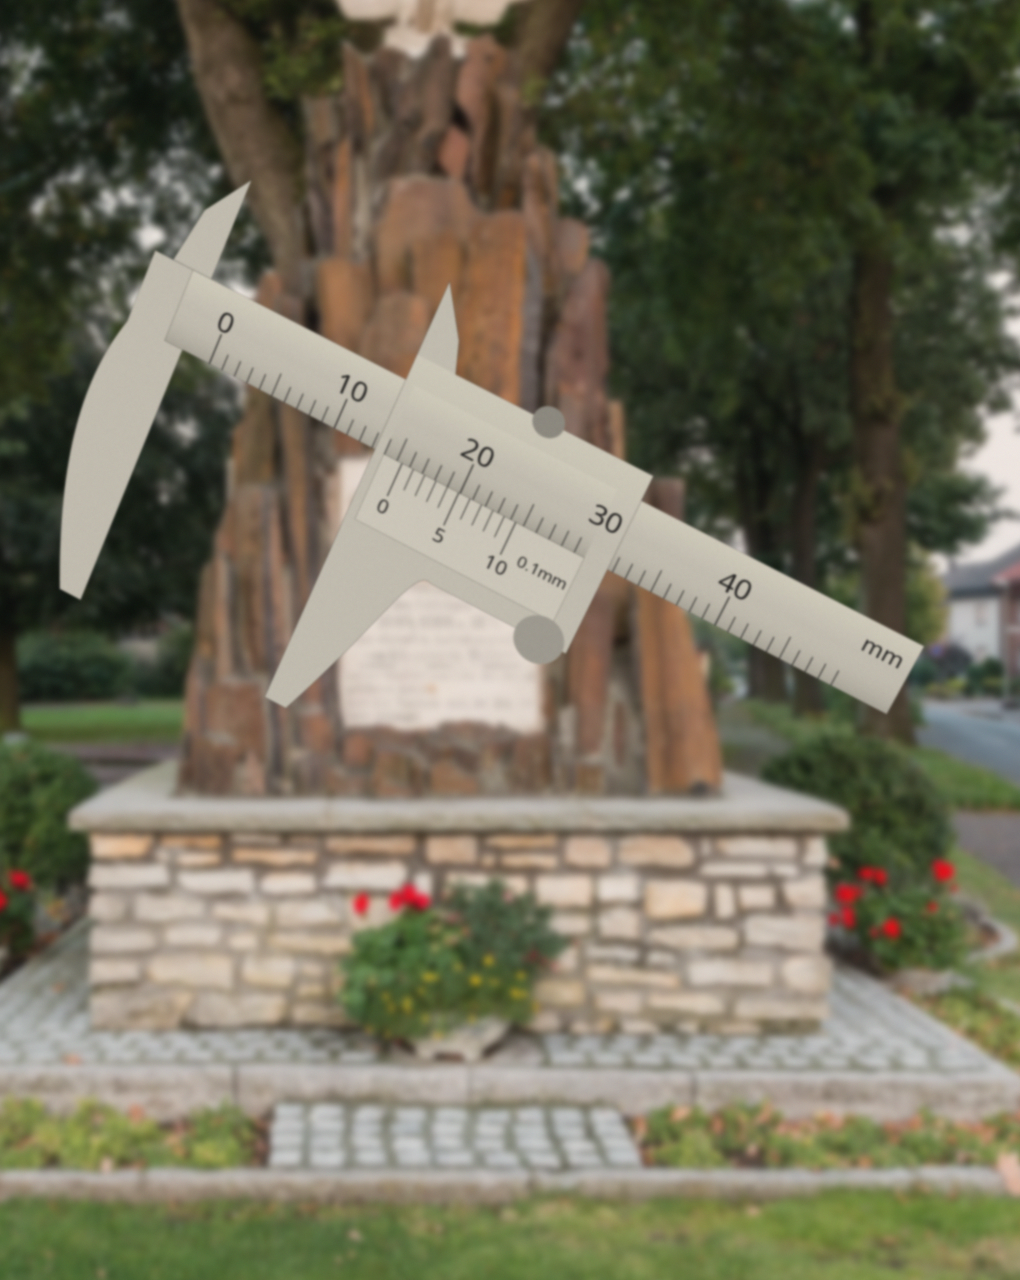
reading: {"value": 15.4, "unit": "mm"}
